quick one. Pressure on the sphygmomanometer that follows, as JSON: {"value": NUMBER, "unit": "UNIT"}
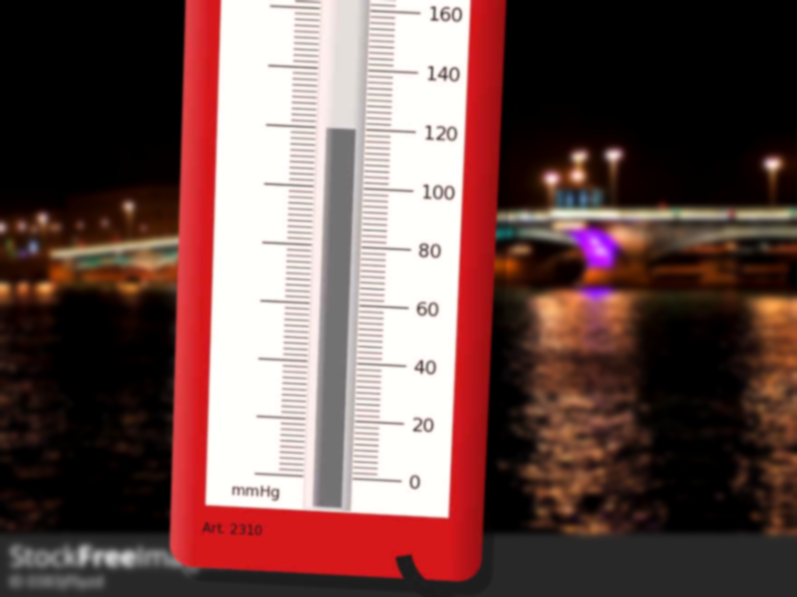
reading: {"value": 120, "unit": "mmHg"}
